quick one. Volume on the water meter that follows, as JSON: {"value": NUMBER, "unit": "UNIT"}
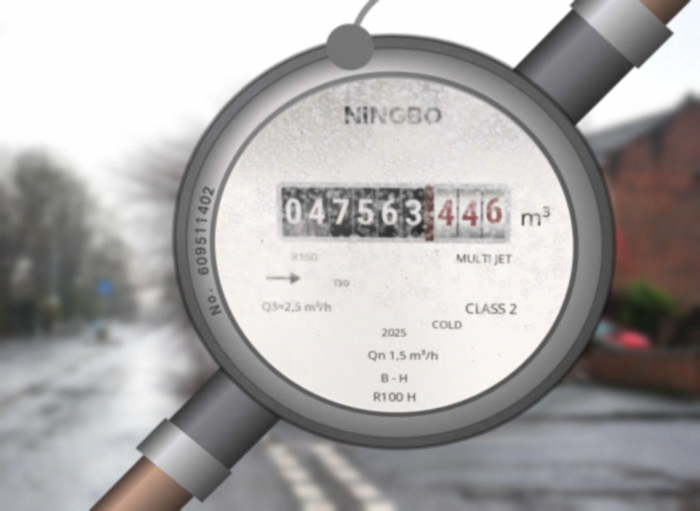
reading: {"value": 47563.446, "unit": "m³"}
